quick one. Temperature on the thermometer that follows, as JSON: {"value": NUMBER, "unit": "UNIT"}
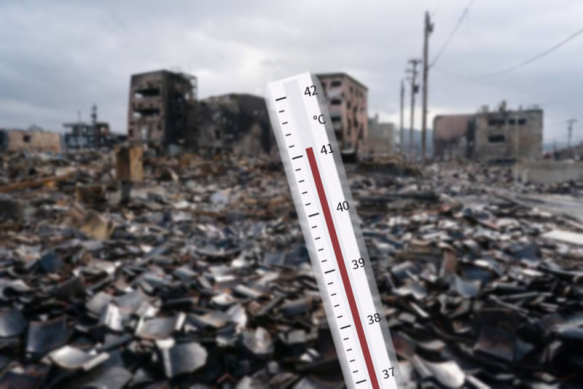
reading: {"value": 41.1, "unit": "°C"}
